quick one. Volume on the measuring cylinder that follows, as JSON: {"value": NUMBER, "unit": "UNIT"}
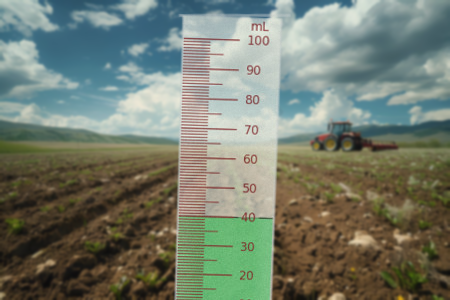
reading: {"value": 40, "unit": "mL"}
